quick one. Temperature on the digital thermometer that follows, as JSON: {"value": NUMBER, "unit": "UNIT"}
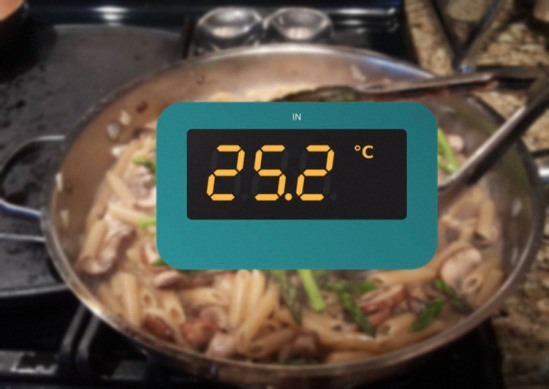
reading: {"value": 25.2, "unit": "°C"}
